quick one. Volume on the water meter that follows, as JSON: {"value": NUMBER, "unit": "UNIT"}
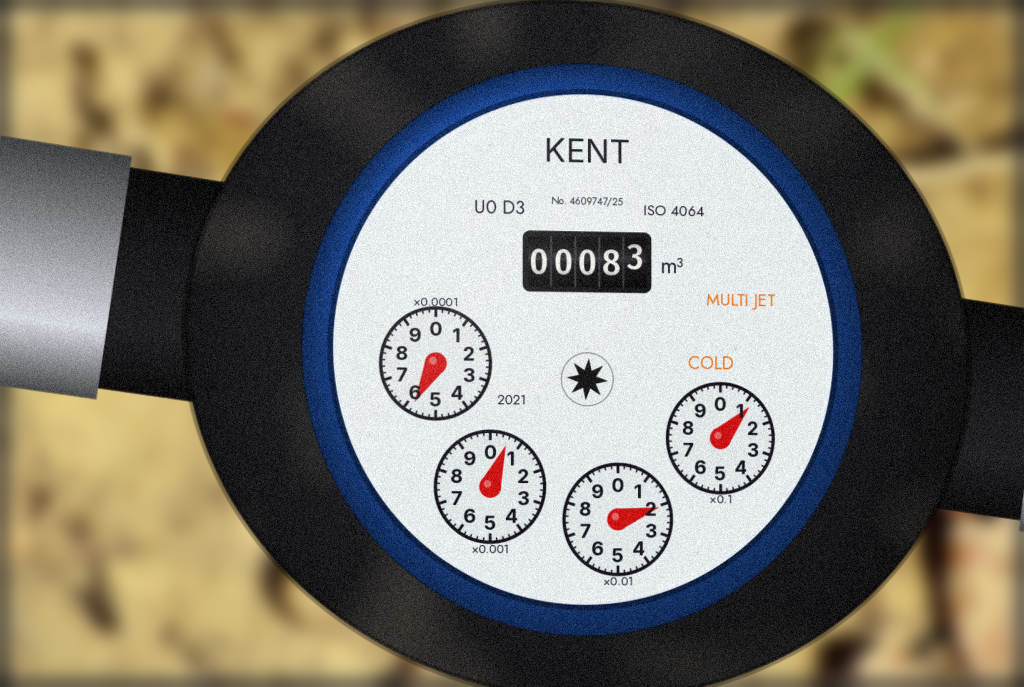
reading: {"value": 83.1205, "unit": "m³"}
